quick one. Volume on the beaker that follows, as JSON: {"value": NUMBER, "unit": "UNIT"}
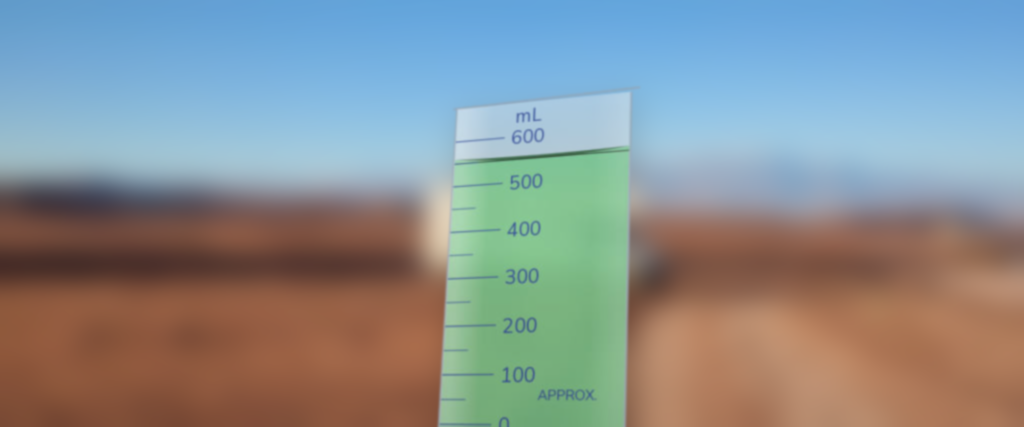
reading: {"value": 550, "unit": "mL"}
